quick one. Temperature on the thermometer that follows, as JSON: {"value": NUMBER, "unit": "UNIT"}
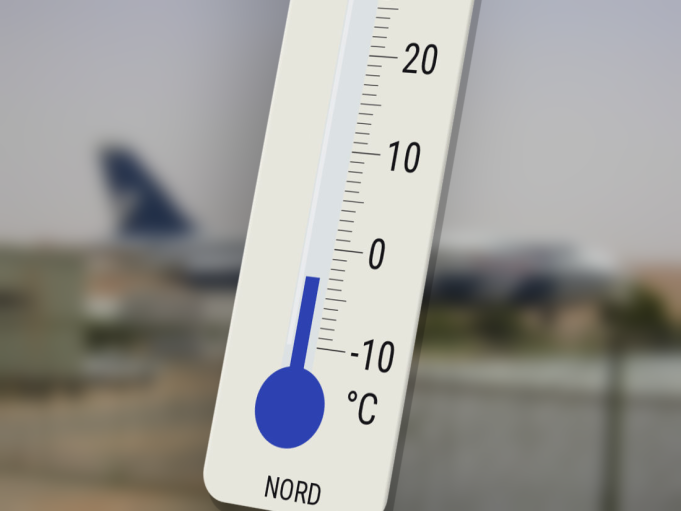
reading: {"value": -3, "unit": "°C"}
